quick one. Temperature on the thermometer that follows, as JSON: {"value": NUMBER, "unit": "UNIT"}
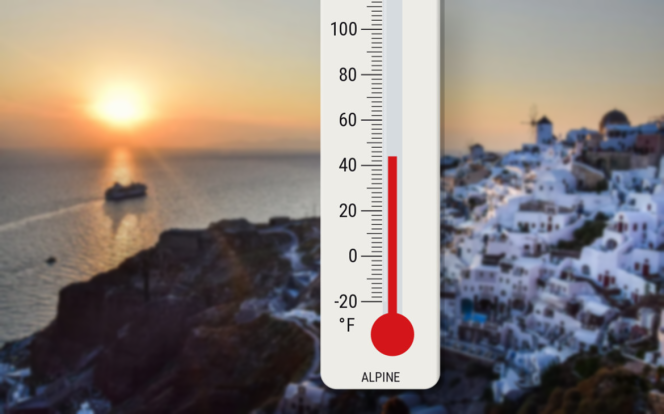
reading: {"value": 44, "unit": "°F"}
